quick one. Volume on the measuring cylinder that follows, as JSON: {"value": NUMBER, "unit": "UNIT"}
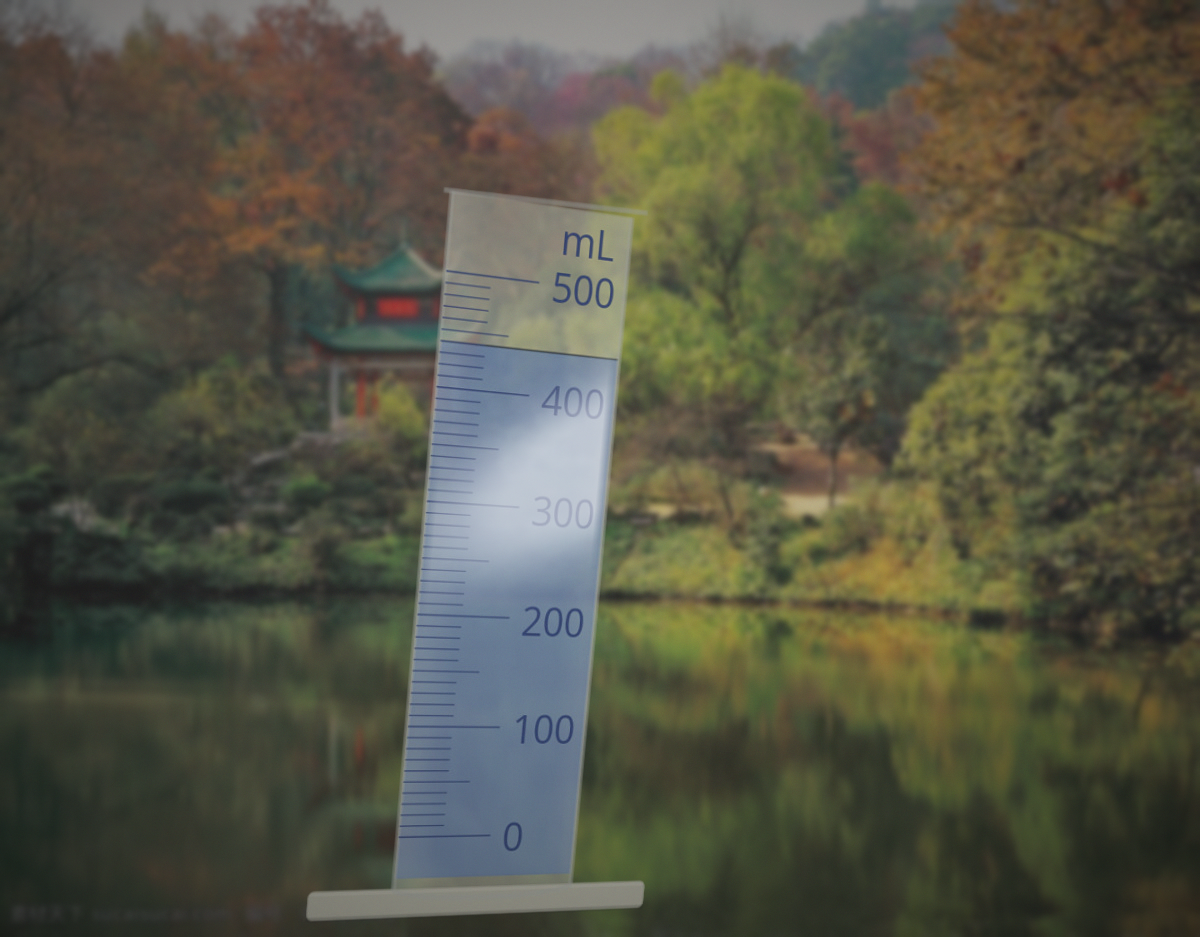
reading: {"value": 440, "unit": "mL"}
